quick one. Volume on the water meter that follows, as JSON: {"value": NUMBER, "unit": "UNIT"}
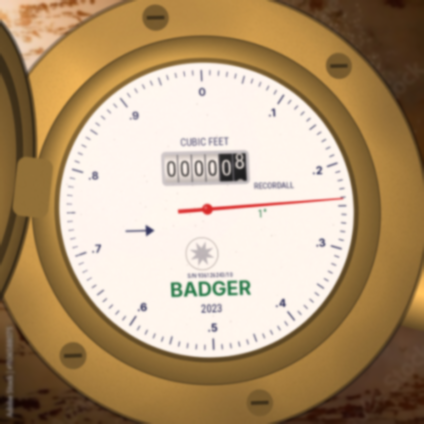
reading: {"value": 8.24, "unit": "ft³"}
